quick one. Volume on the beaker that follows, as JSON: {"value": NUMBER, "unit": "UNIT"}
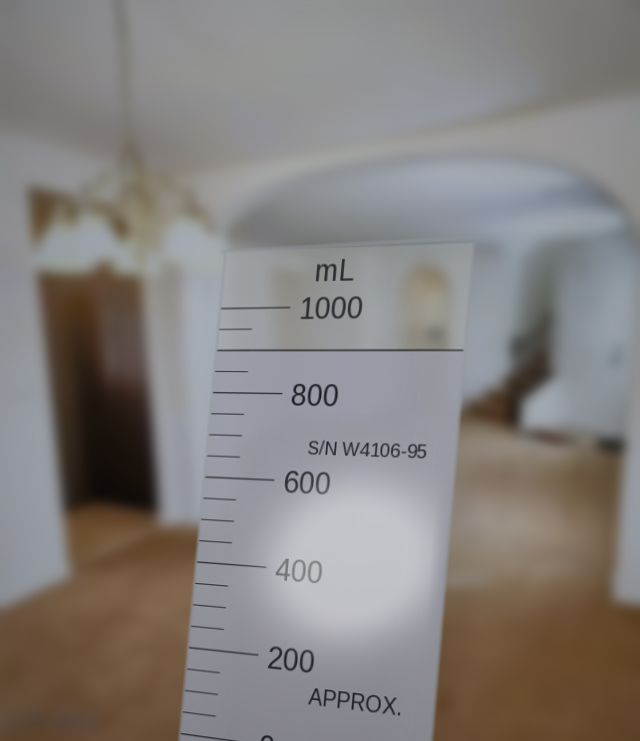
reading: {"value": 900, "unit": "mL"}
